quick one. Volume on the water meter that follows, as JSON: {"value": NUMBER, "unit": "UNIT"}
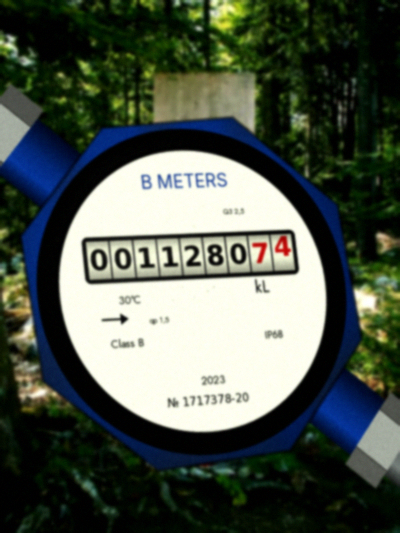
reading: {"value": 11280.74, "unit": "kL"}
